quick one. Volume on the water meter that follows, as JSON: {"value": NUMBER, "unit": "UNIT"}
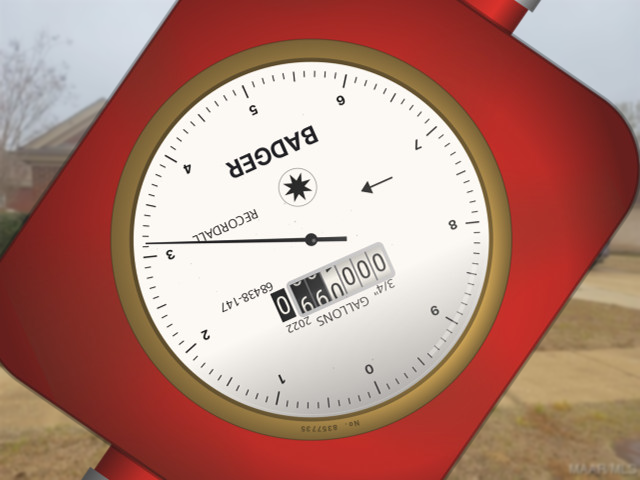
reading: {"value": 993.1, "unit": "gal"}
